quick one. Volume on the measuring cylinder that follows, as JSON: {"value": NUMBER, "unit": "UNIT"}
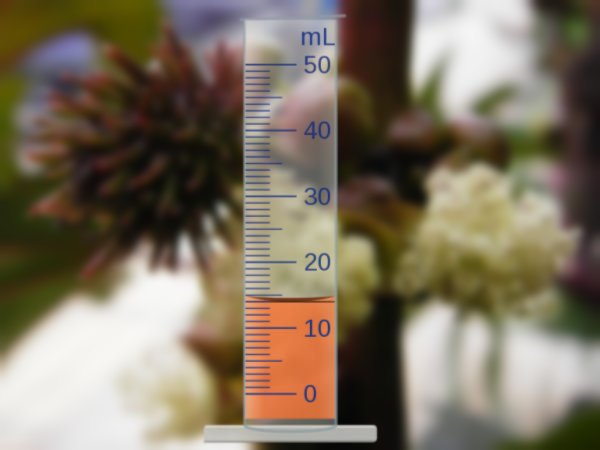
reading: {"value": 14, "unit": "mL"}
